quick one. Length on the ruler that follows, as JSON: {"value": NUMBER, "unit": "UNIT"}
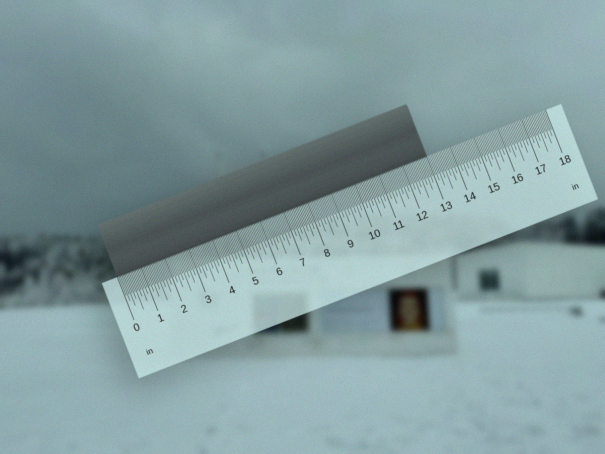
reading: {"value": 13, "unit": "in"}
